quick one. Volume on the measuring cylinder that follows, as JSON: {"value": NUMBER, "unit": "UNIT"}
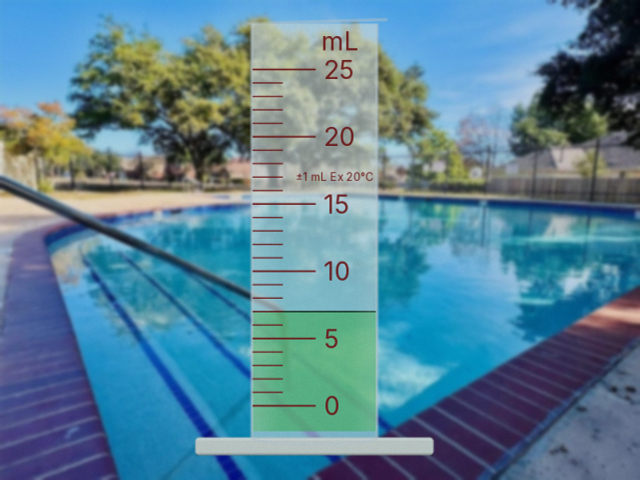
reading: {"value": 7, "unit": "mL"}
